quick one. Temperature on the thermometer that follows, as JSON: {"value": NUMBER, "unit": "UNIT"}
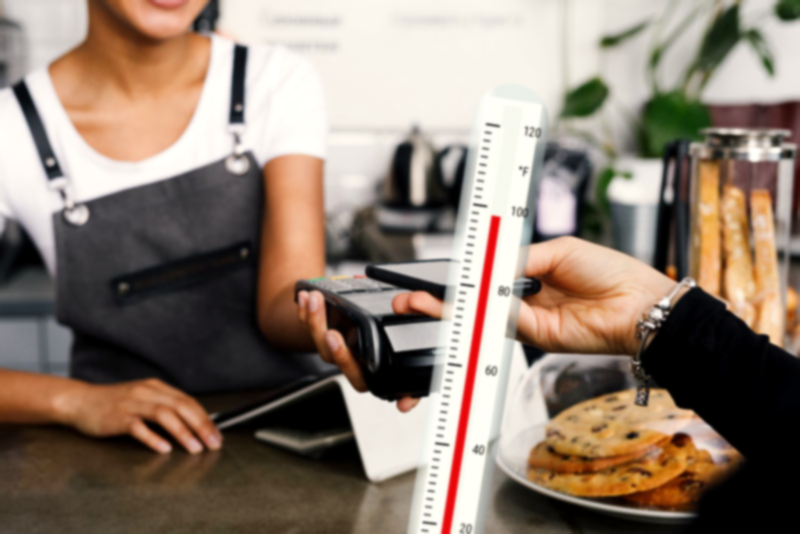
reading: {"value": 98, "unit": "°F"}
